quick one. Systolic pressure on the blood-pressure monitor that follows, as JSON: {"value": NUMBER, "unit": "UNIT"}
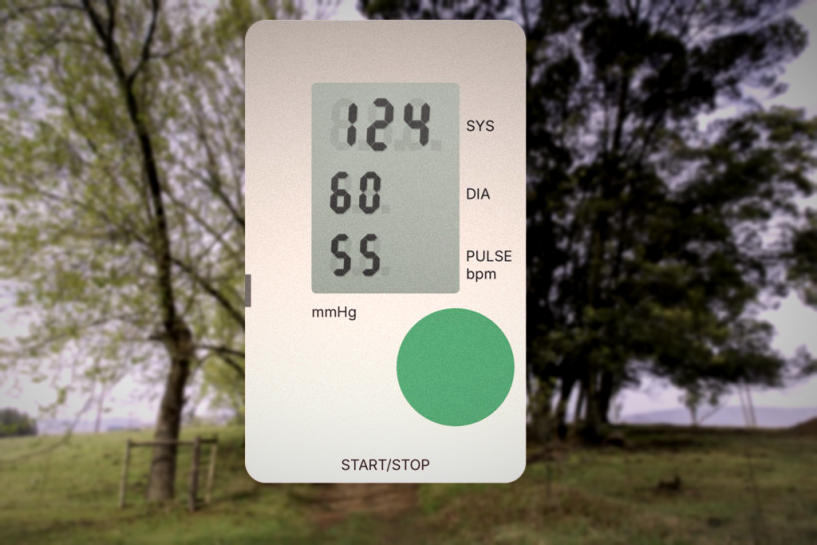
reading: {"value": 124, "unit": "mmHg"}
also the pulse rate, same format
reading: {"value": 55, "unit": "bpm"}
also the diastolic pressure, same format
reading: {"value": 60, "unit": "mmHg"}
